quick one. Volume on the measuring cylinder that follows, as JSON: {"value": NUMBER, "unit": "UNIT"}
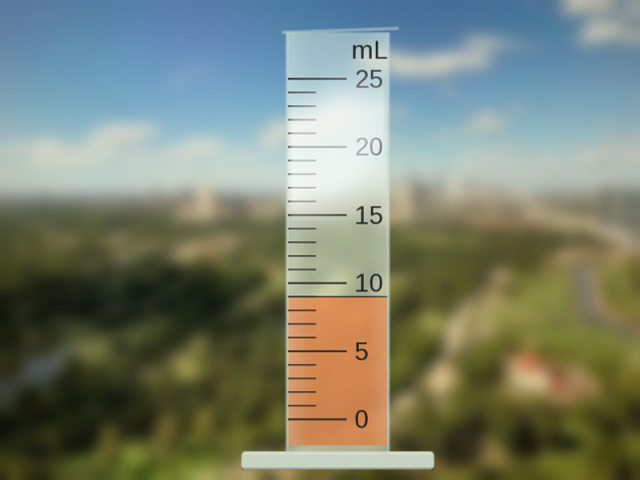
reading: {"value": 9, "unit": "mL"}
